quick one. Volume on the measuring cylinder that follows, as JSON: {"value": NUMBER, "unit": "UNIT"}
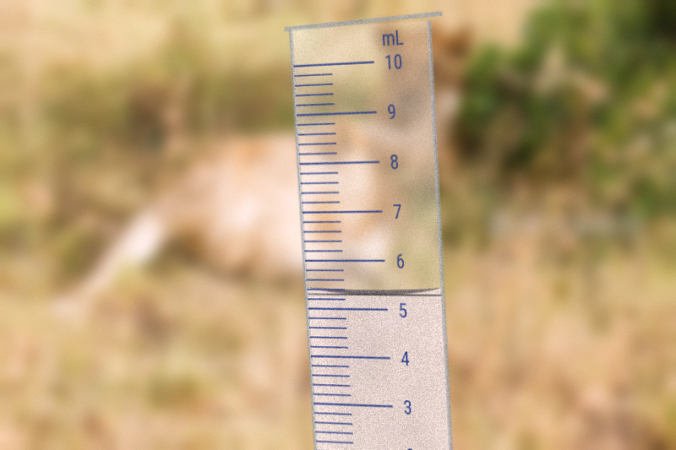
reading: {"value": 5.3, "unit": "mL"}
